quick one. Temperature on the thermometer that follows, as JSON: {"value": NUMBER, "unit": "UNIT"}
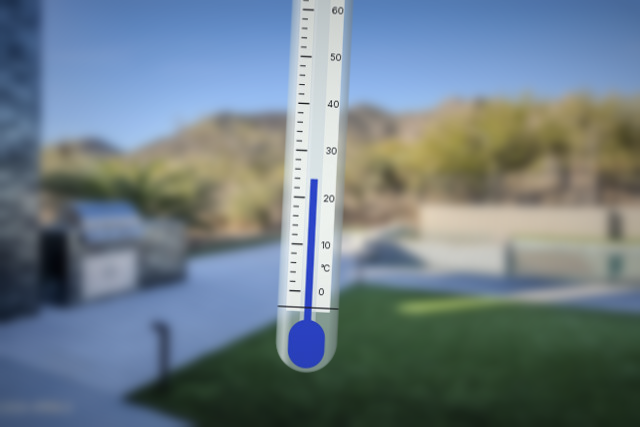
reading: {"value": 24, "unit": "°C"}
